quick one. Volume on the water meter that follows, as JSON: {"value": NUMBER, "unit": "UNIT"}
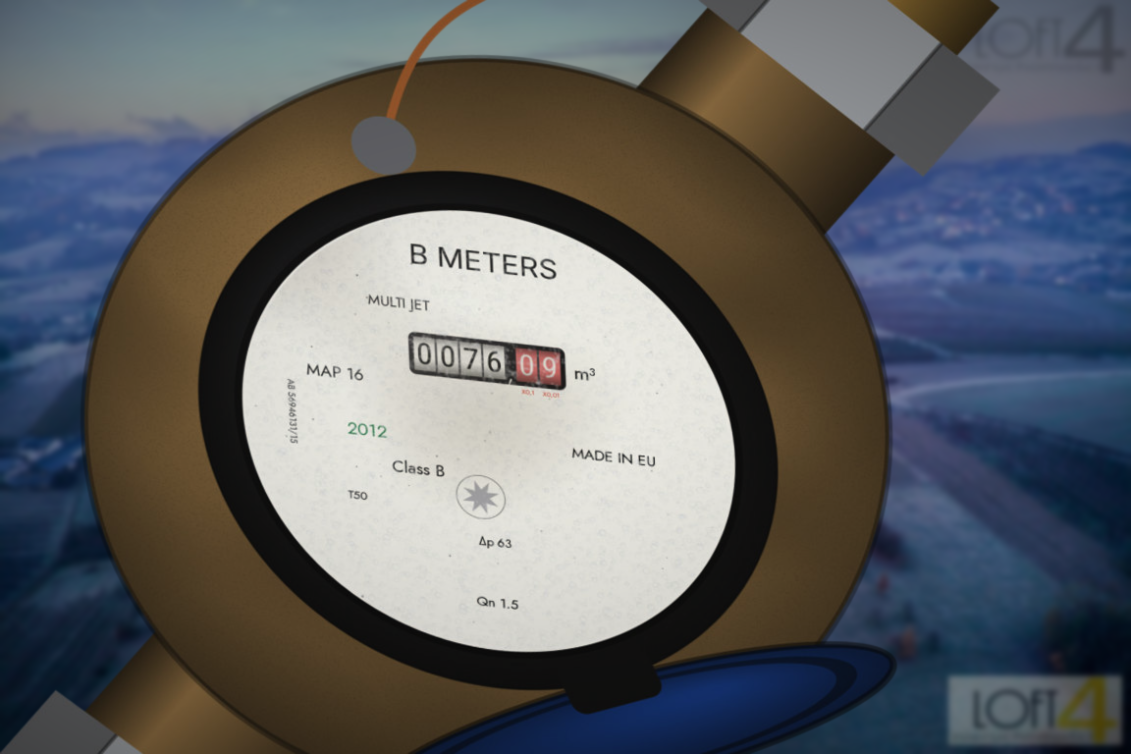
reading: {"value": 76.09, "unit": "m³"}
